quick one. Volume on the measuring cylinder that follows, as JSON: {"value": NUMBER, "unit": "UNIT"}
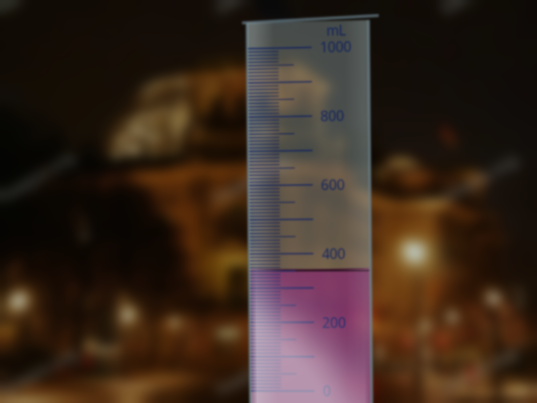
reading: {"value": 350, "unit": "mL"}
